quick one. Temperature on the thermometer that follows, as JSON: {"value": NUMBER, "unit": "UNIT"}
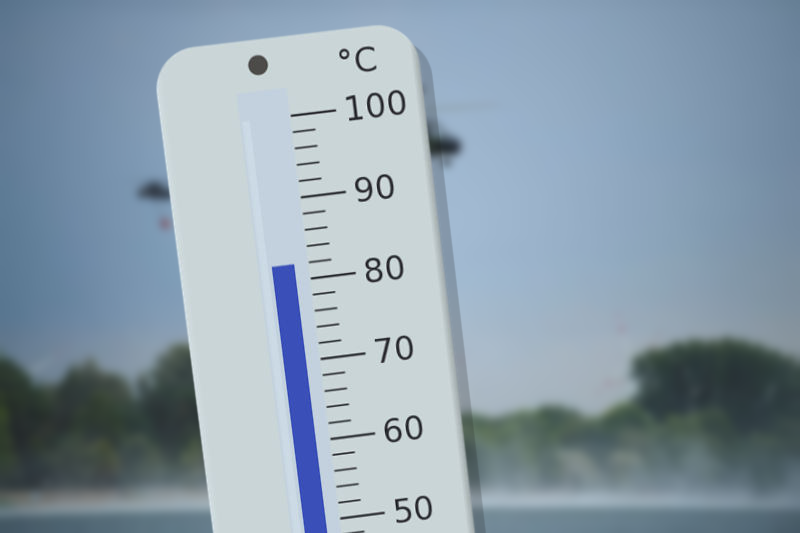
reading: {"value": 82, "unit": "°C"}
